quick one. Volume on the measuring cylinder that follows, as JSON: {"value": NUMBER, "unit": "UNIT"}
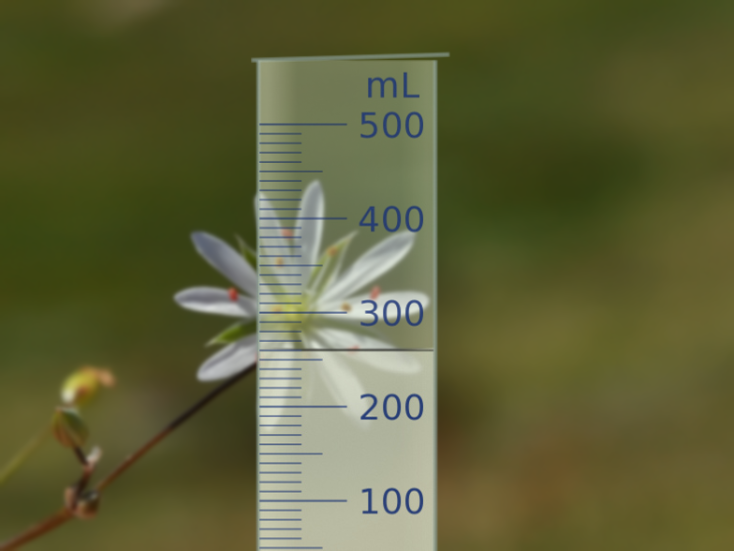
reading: {"value": 260, "unit": "mL"}
